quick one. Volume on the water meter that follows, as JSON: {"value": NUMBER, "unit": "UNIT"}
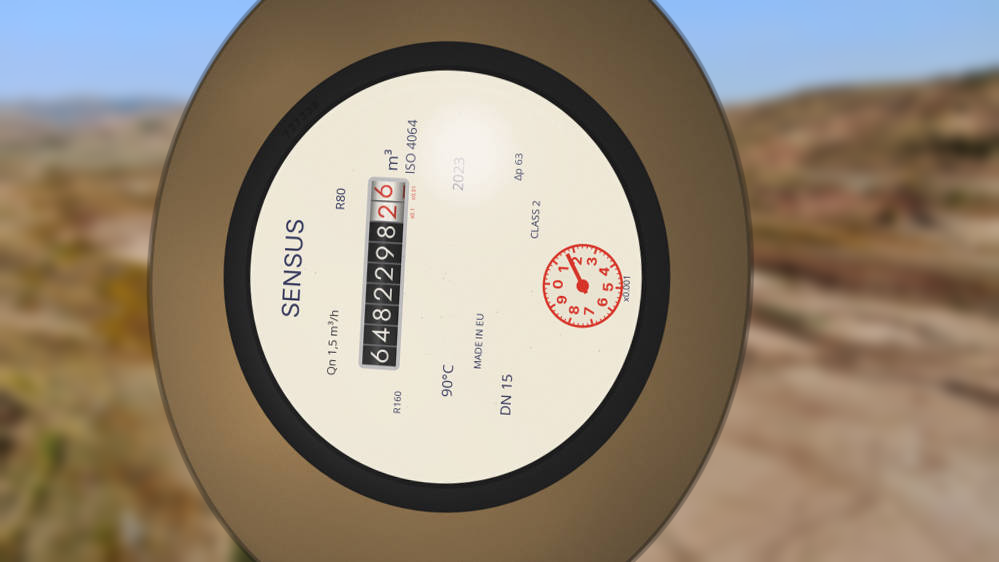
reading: {"value": 6482298.261, "unit": "m³"}
